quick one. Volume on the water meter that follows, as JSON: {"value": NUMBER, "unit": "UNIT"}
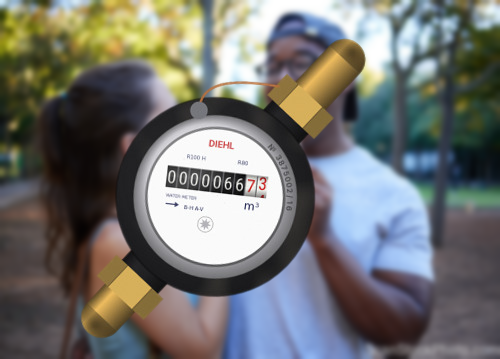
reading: {"value": 66.73, "unit": "m³"}
